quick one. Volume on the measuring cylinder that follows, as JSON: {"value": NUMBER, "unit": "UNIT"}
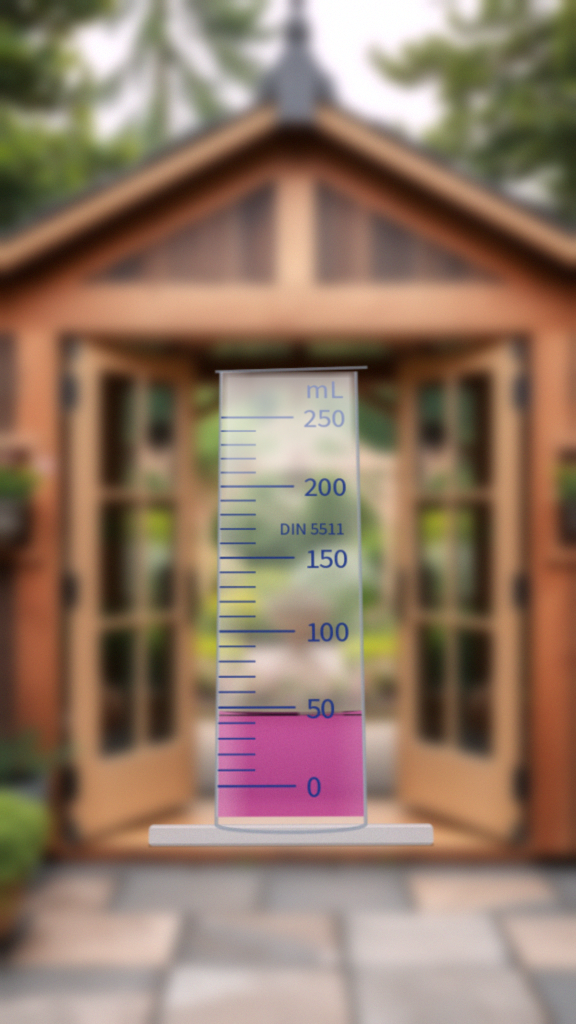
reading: {"value": 45, "unit": "mL"}
